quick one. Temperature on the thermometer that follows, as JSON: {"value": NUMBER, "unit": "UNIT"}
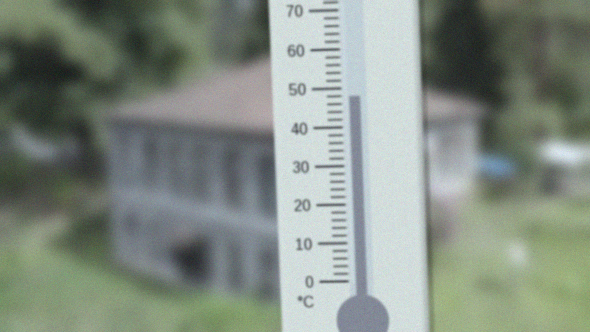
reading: {"value": 48, "unit": "°C"}
